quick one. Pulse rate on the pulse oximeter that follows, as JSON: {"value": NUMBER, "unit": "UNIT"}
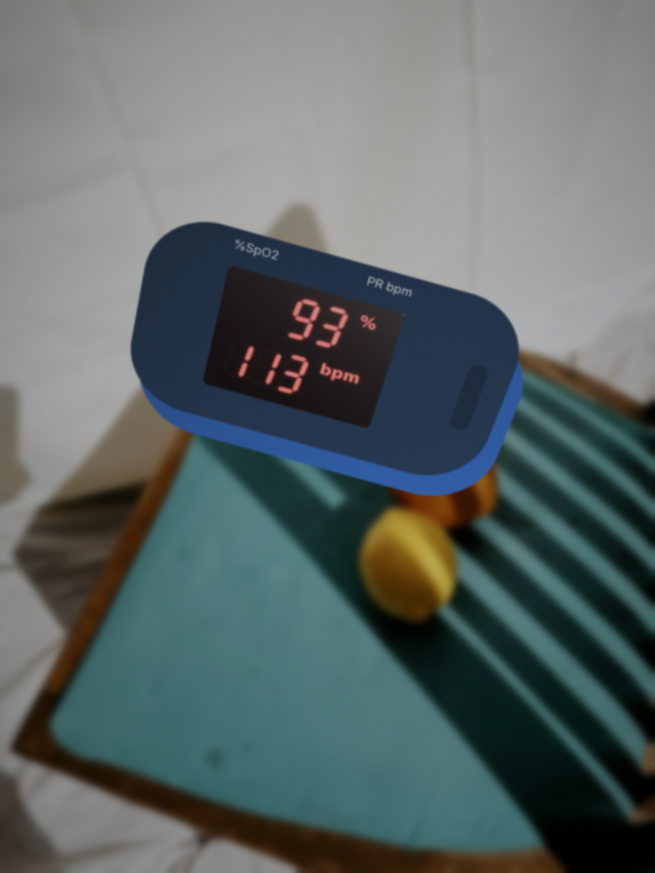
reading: {"value": 113, "unit": "bpm"}
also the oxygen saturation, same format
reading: {"value": 93, "unit": "%"}
